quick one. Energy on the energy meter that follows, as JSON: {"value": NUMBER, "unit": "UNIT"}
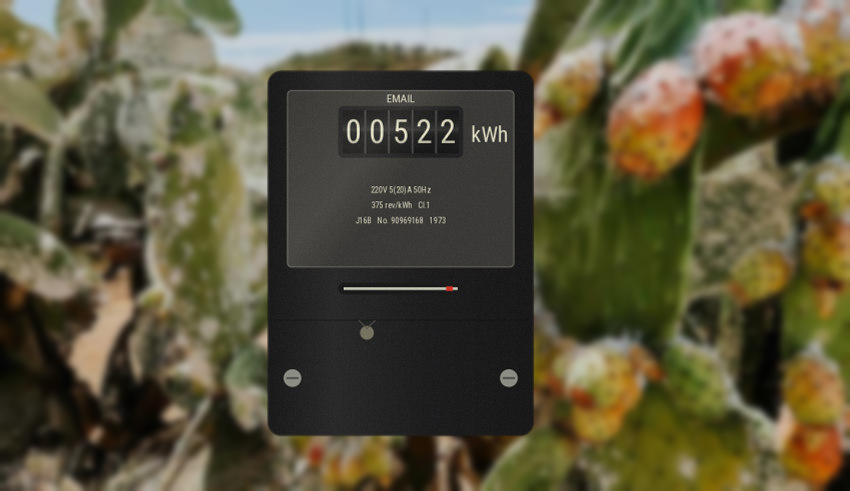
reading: {"value": 522, "unit": "kWh"}
